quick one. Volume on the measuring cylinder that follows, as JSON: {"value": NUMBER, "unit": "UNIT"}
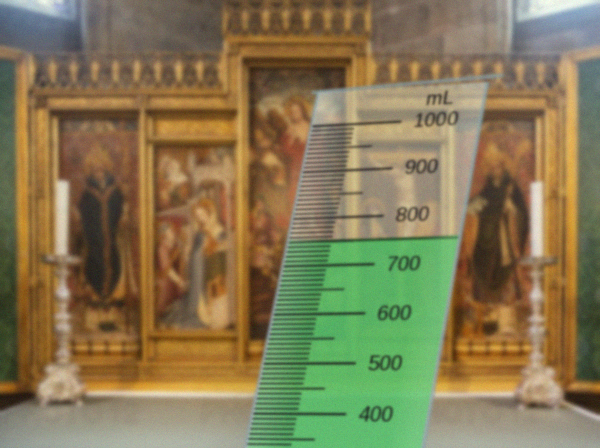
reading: {"value": 750, "unit": "mL"}
